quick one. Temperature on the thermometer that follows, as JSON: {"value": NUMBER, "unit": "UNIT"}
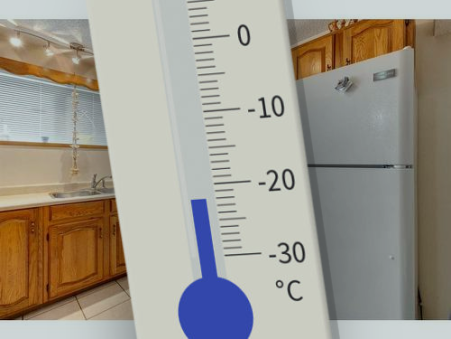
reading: {"value": -22, "unit": "°C"}
